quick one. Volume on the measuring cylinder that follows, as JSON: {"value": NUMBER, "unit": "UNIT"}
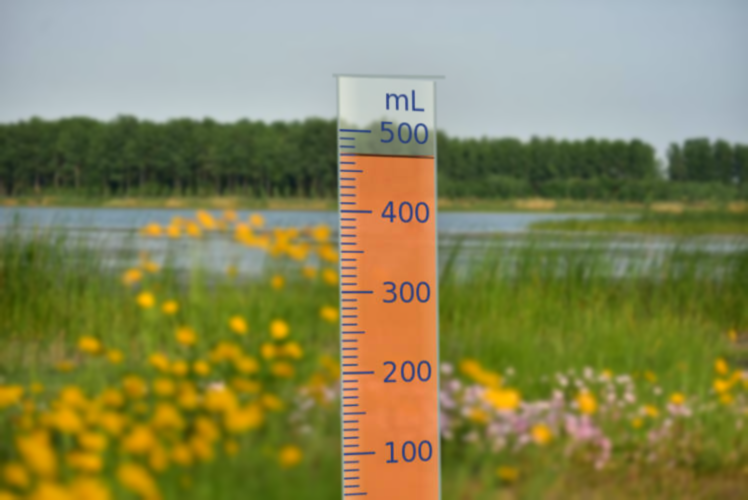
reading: {"value": 470, "unit": "mL"}
